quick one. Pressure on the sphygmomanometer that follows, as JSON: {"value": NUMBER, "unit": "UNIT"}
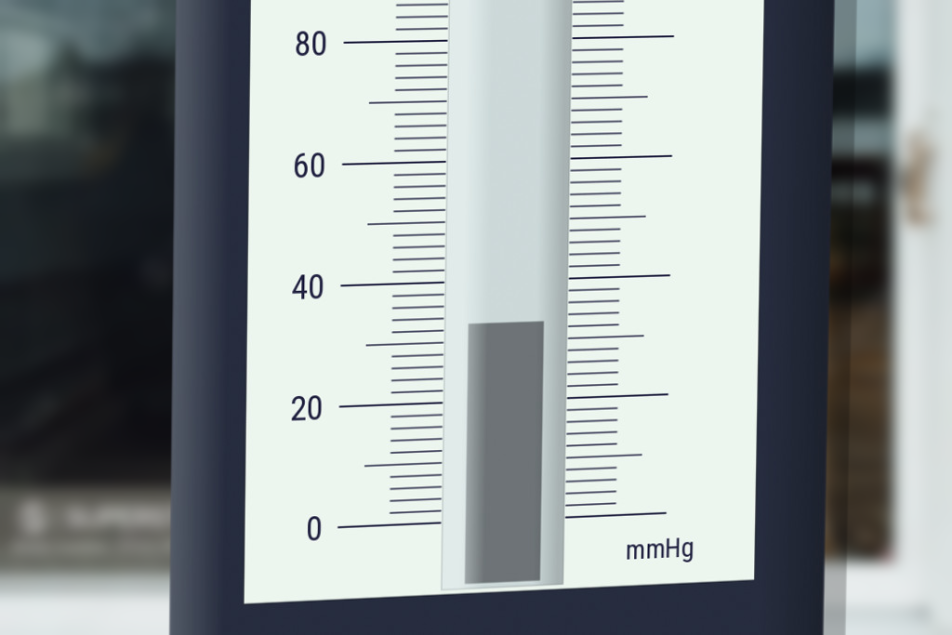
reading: {"value": 33, "unit": "mmHg"}
